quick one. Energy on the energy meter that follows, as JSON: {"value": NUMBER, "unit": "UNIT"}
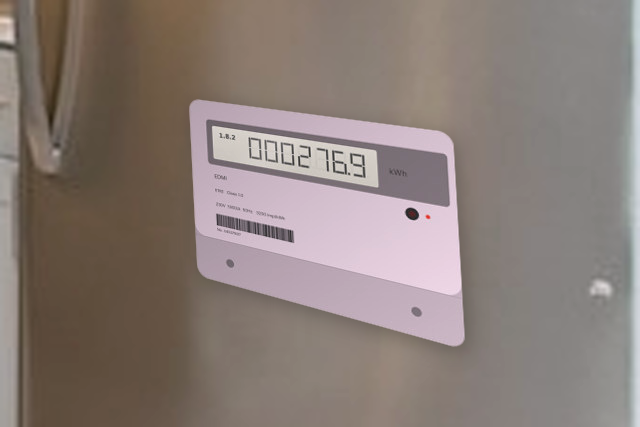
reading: {"value": 276.9, "unit": "kWh"}
